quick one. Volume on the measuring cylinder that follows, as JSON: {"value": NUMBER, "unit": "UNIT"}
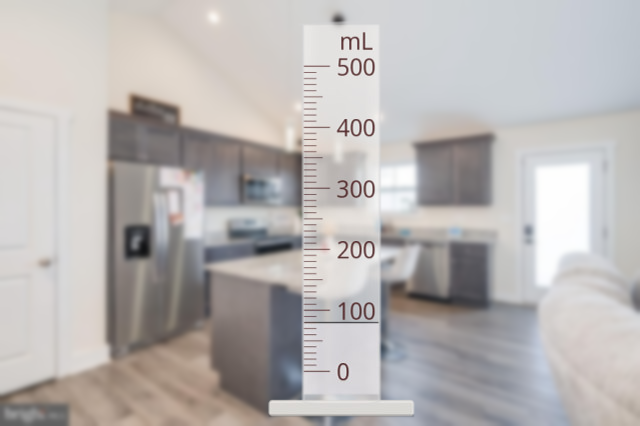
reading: {"value": 80, "unit": "mL"}
